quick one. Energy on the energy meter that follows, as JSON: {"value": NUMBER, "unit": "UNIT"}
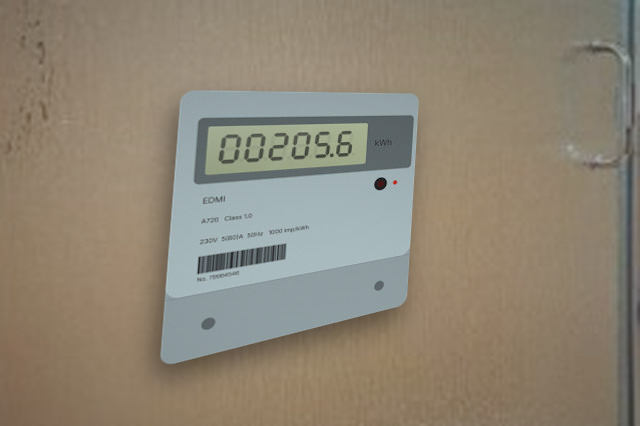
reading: {"value": 205.6, "unit": "kWh"}
